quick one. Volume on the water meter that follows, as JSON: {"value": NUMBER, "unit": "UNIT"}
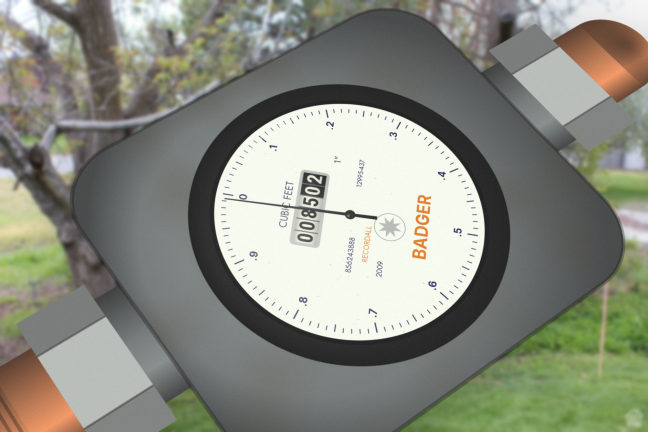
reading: {"value": 8501.99, "unit": "ft³"}
